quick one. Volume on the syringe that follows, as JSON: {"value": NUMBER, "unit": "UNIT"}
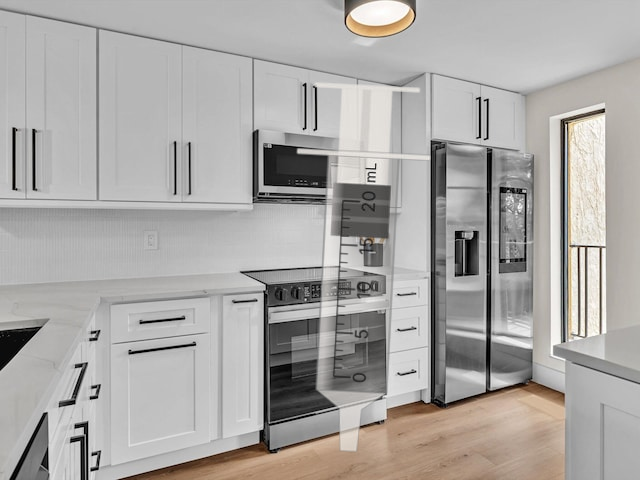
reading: {"value": 16, "unit": "mL"}
